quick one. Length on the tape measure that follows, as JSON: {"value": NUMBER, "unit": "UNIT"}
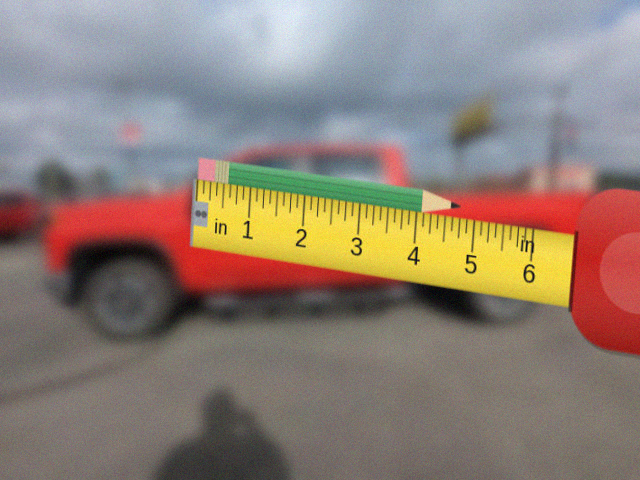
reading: {"value": 4.75, "unit": "in"}
